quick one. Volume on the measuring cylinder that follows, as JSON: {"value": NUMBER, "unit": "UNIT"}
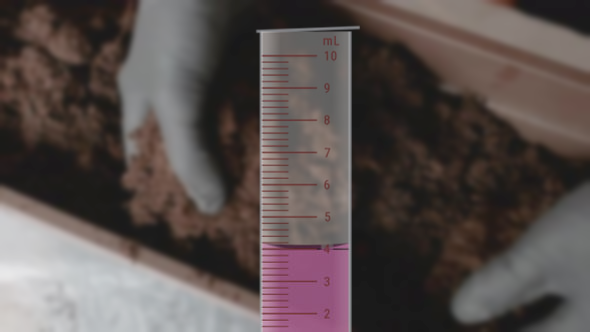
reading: {"value": 4, "unit": "mL"}
